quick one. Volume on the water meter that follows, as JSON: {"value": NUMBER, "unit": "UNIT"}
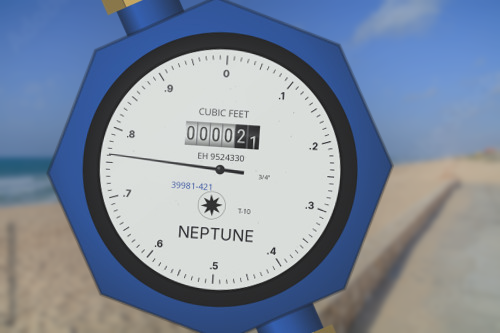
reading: {"value": 20.76, "unit": "ft³"}
